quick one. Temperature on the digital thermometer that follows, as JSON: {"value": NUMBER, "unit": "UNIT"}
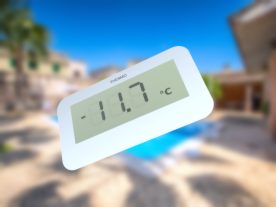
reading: {"value": -11.7, "unit": "°C"}
